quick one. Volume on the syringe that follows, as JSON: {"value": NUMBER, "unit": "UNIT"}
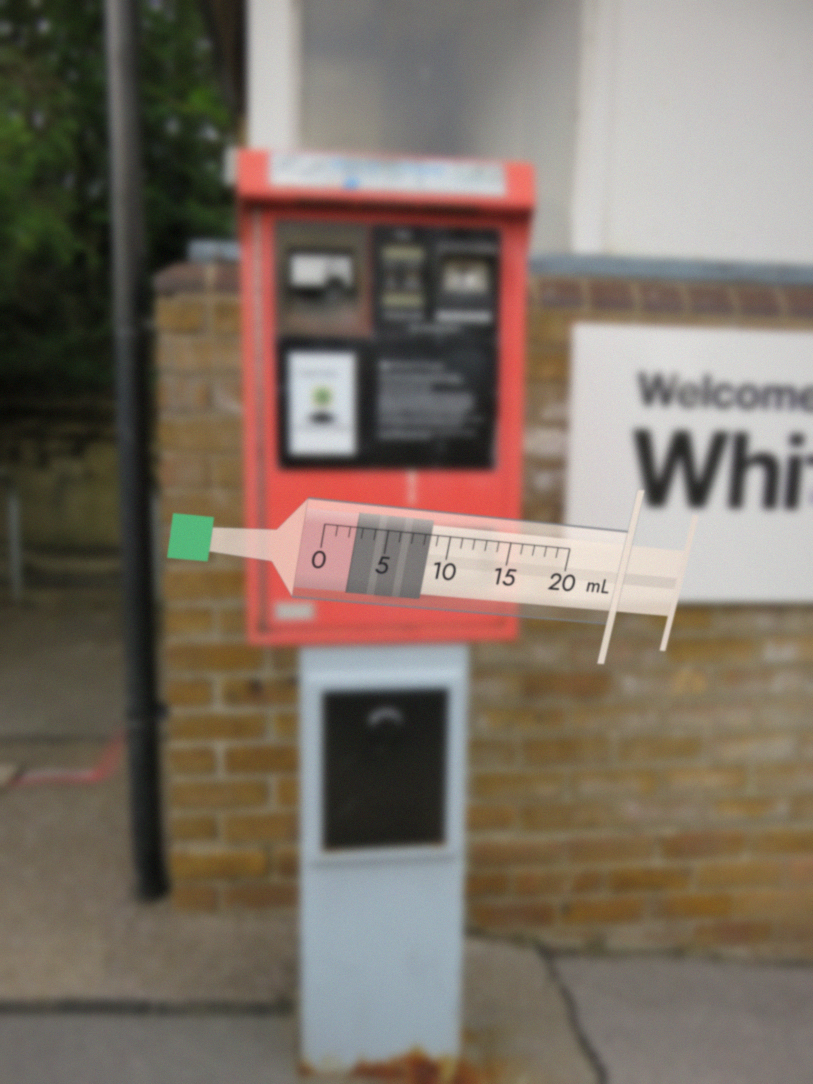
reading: {"value": 2.5, "unit": "mL"}
